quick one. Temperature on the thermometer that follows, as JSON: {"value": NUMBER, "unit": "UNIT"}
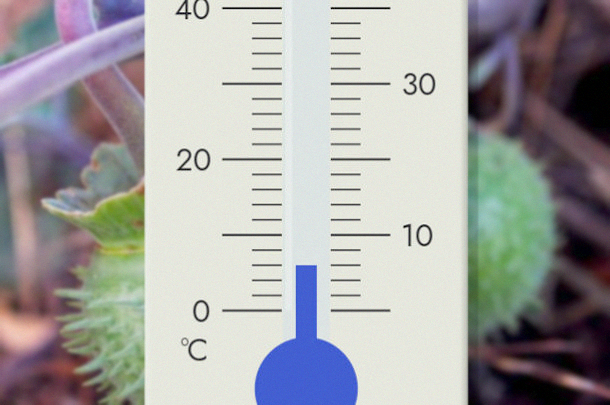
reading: {"value": 6, "unit": "°C"}
